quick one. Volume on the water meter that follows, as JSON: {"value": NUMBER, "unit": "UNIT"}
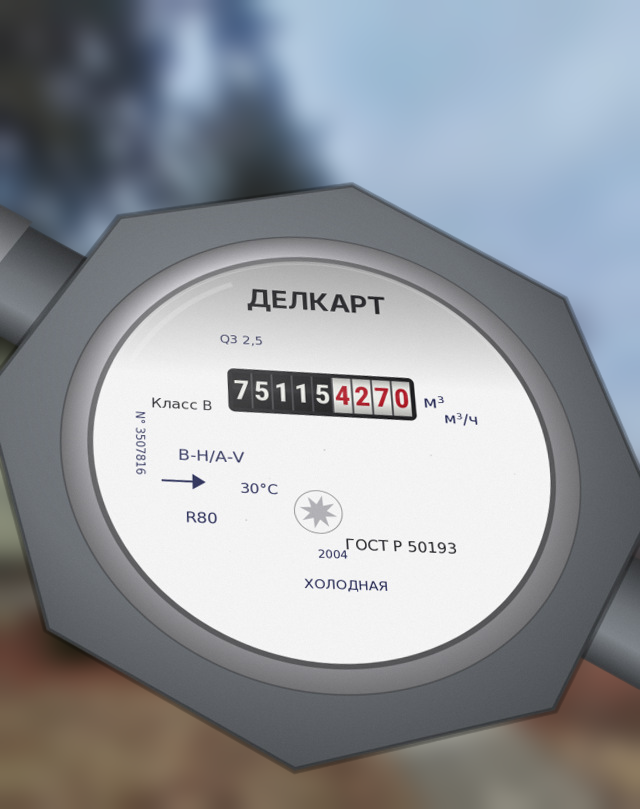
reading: {"value": 75115.4270, "unit": "m³"}
